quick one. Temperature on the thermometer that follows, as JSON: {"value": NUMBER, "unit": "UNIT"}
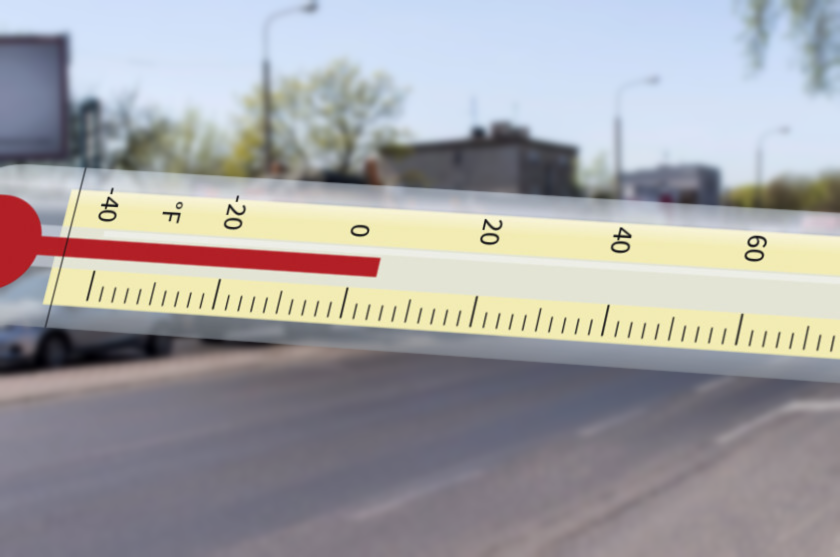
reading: {"value": 4, "unit": "°F"}
